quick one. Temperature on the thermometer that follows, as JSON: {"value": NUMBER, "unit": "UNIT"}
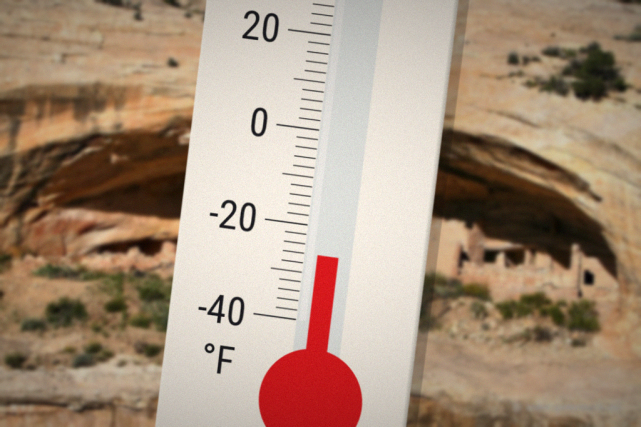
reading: {"value": -26, "unit": "°F"}
